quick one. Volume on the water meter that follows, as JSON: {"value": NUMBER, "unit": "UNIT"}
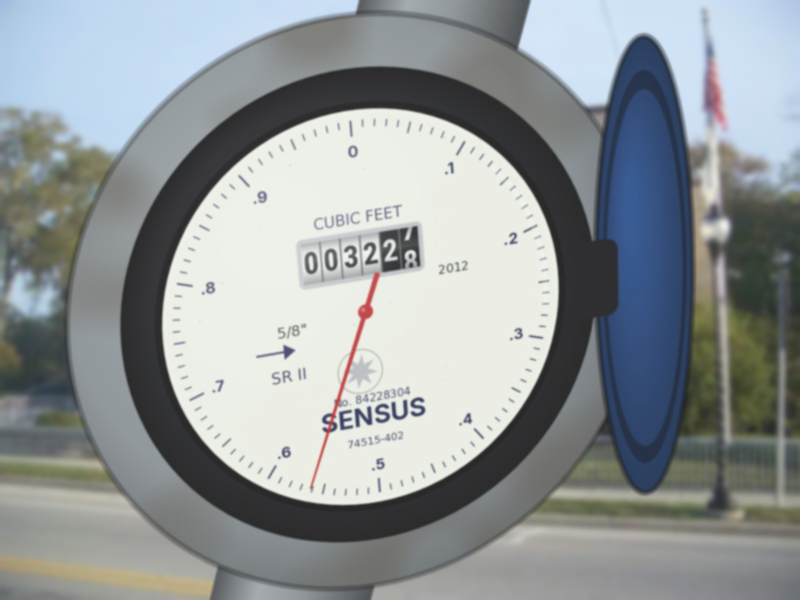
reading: {"value": 3227.56, "unit": "ft³"}
